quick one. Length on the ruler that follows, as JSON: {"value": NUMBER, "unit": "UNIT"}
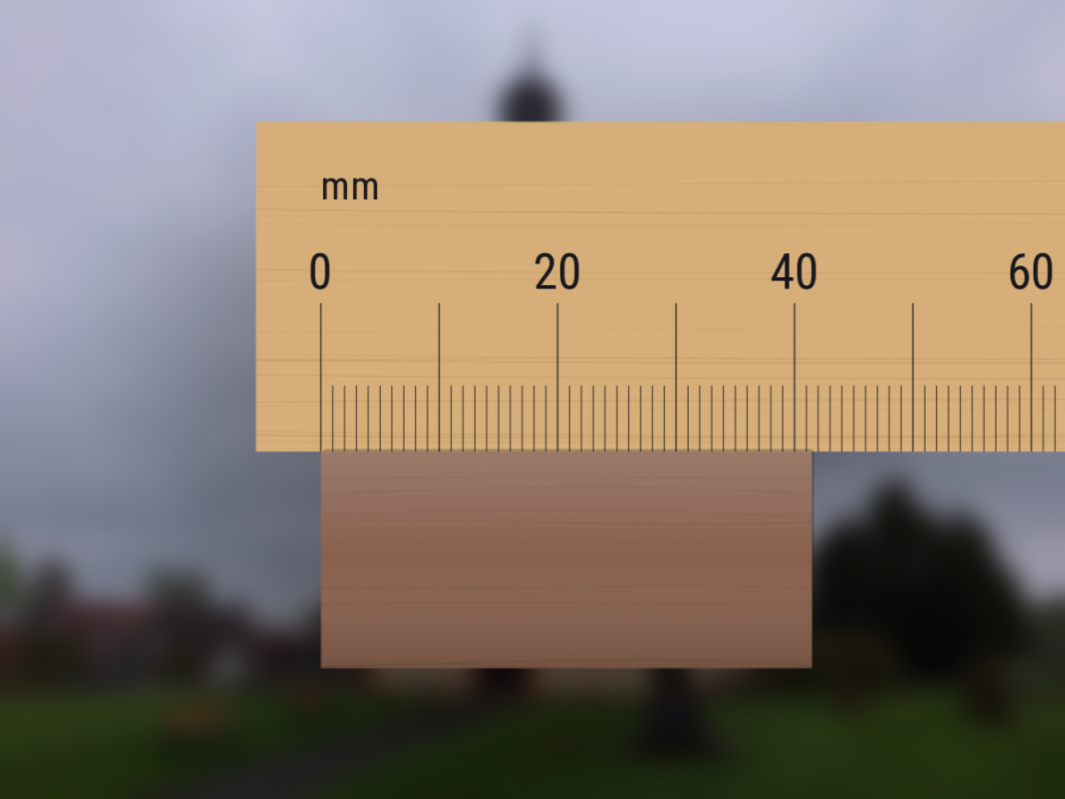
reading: {"value": 41.5, "unit": "mm"}
